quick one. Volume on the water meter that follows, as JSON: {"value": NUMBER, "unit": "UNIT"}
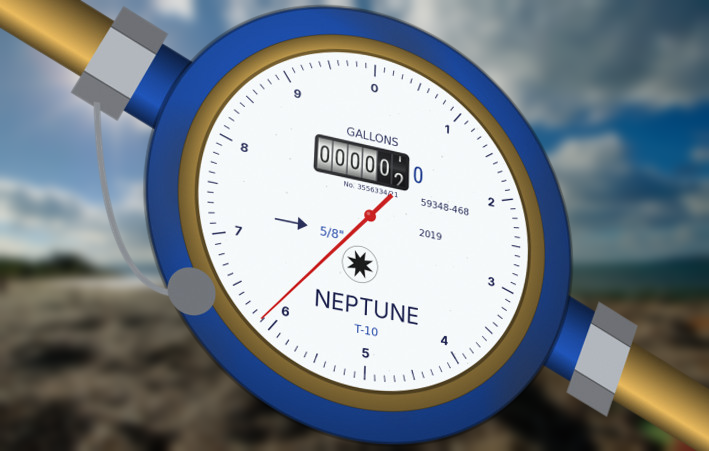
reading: {"value": 16.1, "unit": "gal"}
